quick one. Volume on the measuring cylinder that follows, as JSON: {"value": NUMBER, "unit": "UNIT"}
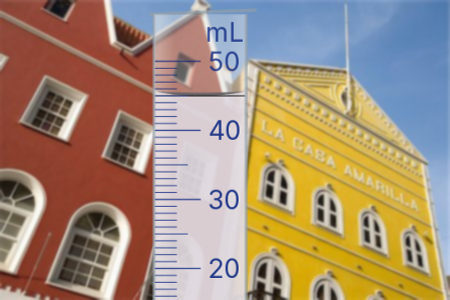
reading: {"value": 45, "unit": "mL"}
